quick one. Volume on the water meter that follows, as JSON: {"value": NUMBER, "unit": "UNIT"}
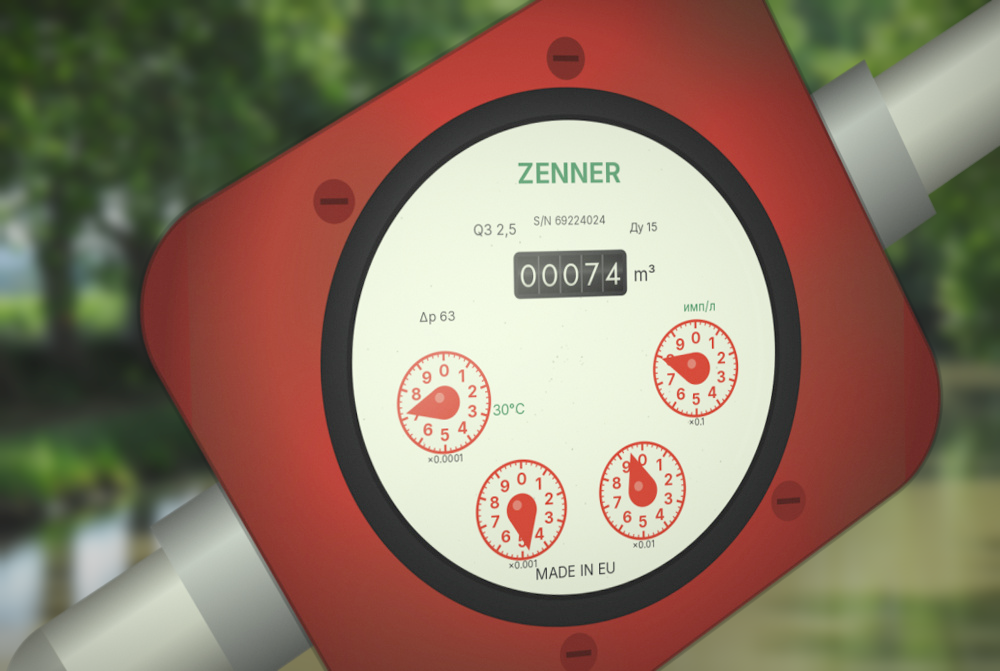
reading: {"value": 74.7947, "unit": "m³"}
